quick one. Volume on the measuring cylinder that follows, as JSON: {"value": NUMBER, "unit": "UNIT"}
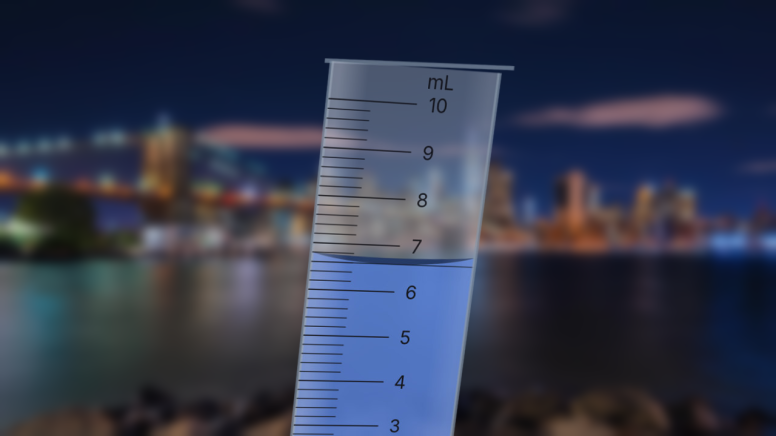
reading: {"value": 6.6, "unit": "mL"}
